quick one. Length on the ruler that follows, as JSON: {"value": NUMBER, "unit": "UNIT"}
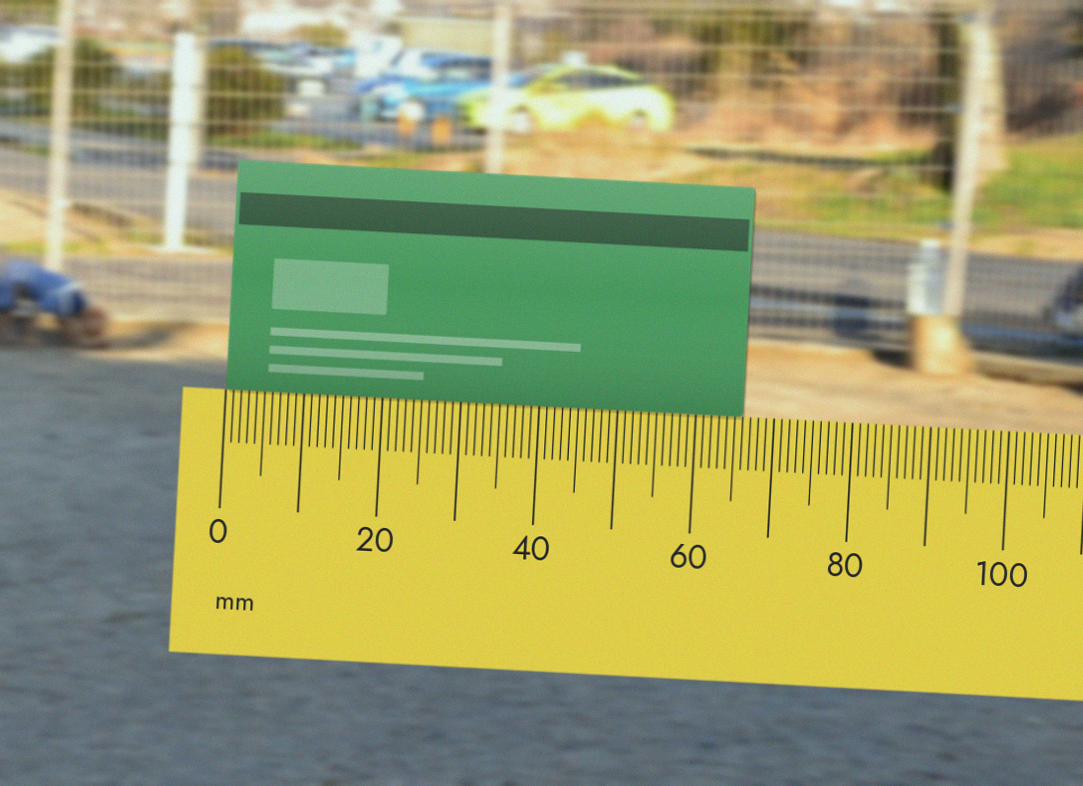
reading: {"value": 66, "unit": "mm"}
